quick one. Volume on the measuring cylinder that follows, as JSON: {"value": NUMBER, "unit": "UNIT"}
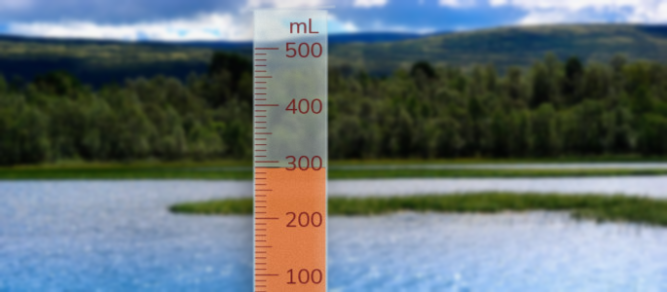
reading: {"value": 290, "unit": "mL"}
